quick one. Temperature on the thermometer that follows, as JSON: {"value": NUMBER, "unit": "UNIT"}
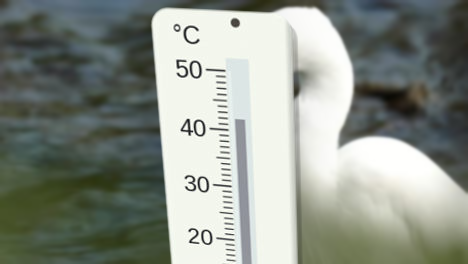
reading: {"value": 42, "unit": "°C"}
